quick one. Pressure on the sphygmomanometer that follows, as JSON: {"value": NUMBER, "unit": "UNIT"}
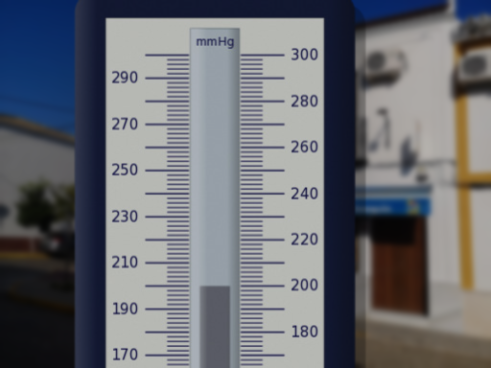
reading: {"value": 200, "unit": "mmHg"}
